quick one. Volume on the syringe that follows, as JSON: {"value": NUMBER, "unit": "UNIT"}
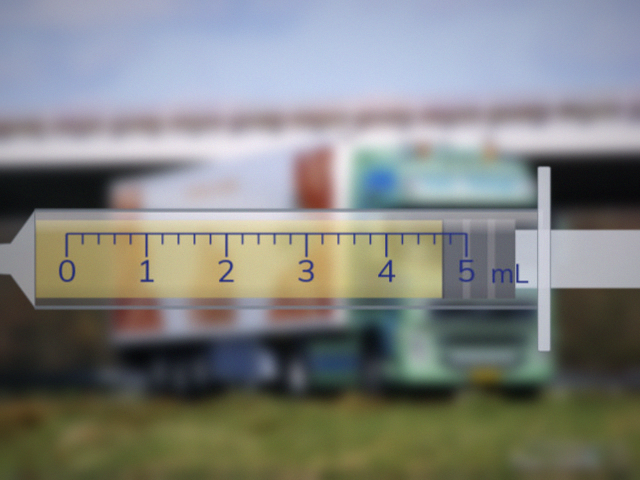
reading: {"value": 4.7, "unit": "mL"}
